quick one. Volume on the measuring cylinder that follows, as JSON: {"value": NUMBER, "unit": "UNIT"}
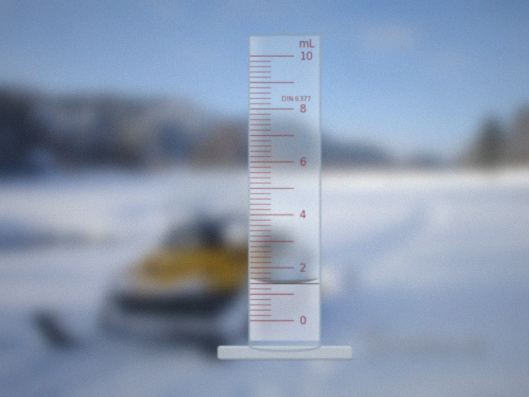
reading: {"value": 1.4, "unit": "mL"}
